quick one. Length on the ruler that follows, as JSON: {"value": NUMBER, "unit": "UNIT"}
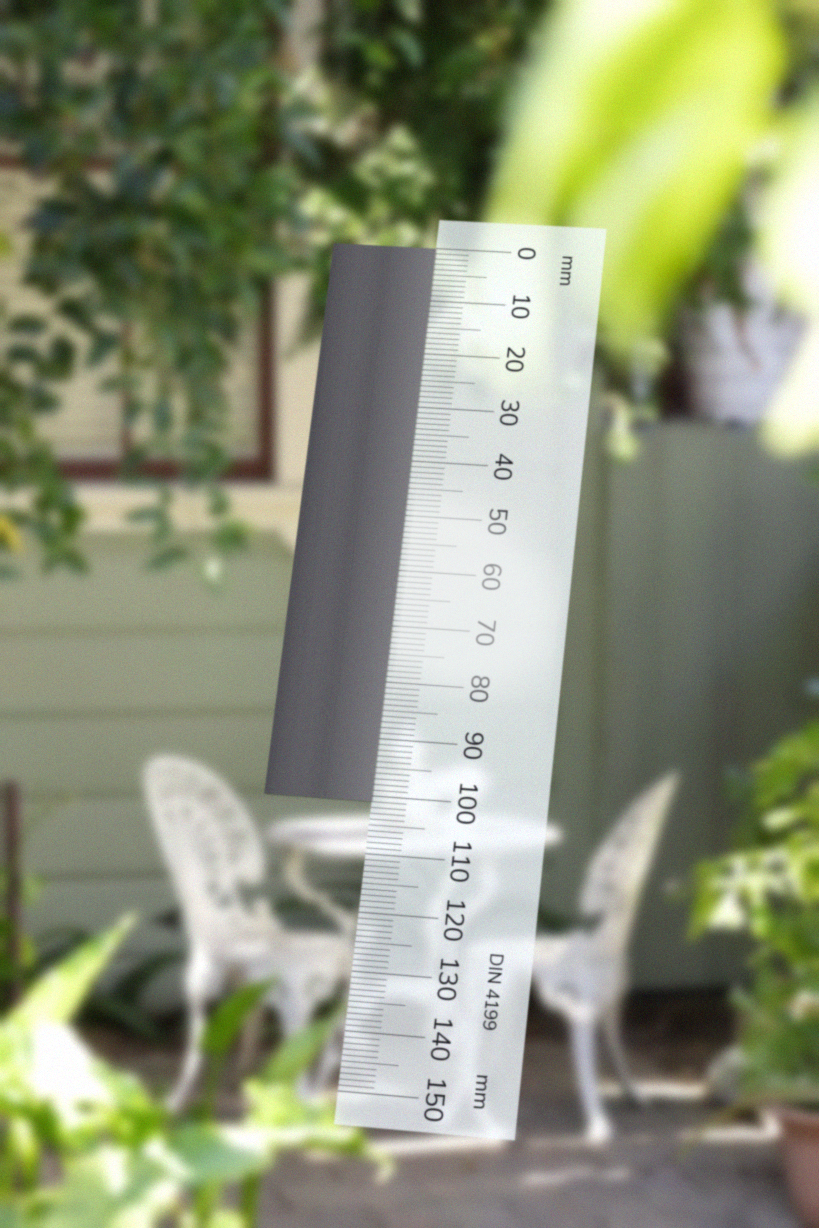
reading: {"value": 101, "unit": "mm"}
